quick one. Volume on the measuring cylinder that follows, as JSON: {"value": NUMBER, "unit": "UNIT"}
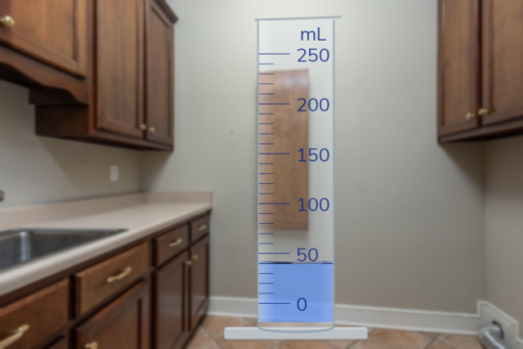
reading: {"value": 40, "unit": "mL"}
